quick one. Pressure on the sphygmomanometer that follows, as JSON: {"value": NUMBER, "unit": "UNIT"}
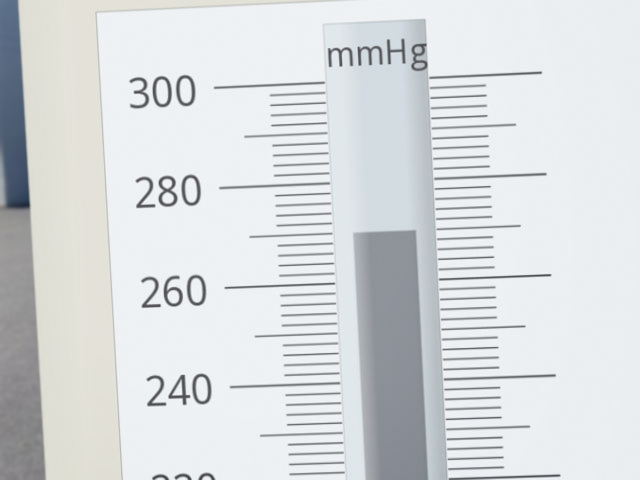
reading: {"value": 270, "unit": "mmHg"}
